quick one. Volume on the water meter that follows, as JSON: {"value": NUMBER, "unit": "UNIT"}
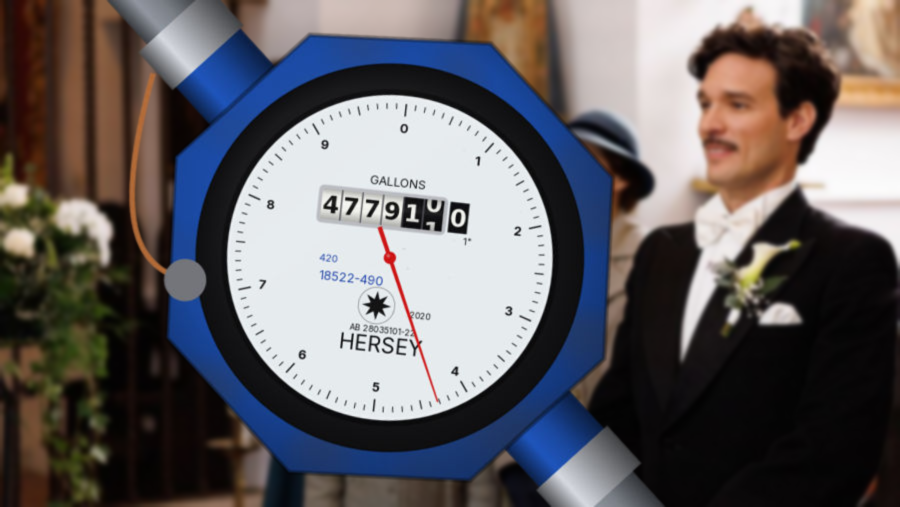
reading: {"value": 4779104.3, "unit": "gal"}
